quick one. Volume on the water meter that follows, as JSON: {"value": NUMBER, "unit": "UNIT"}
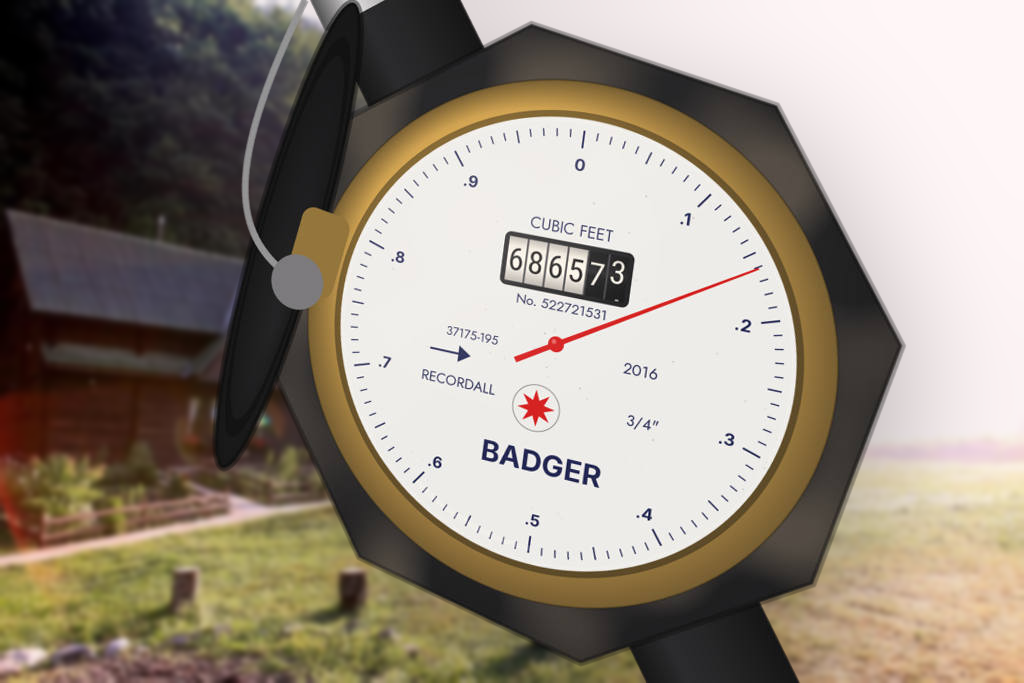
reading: {"value": 686573.16, "unit": "ft³"}
